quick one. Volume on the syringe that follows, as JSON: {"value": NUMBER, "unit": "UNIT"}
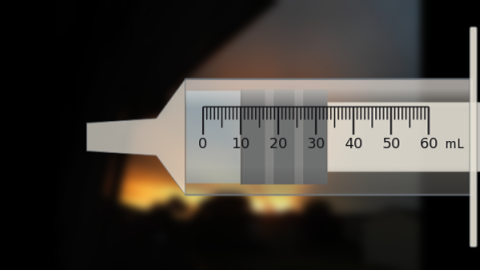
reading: {"value": 10, "unit": "mL"}
